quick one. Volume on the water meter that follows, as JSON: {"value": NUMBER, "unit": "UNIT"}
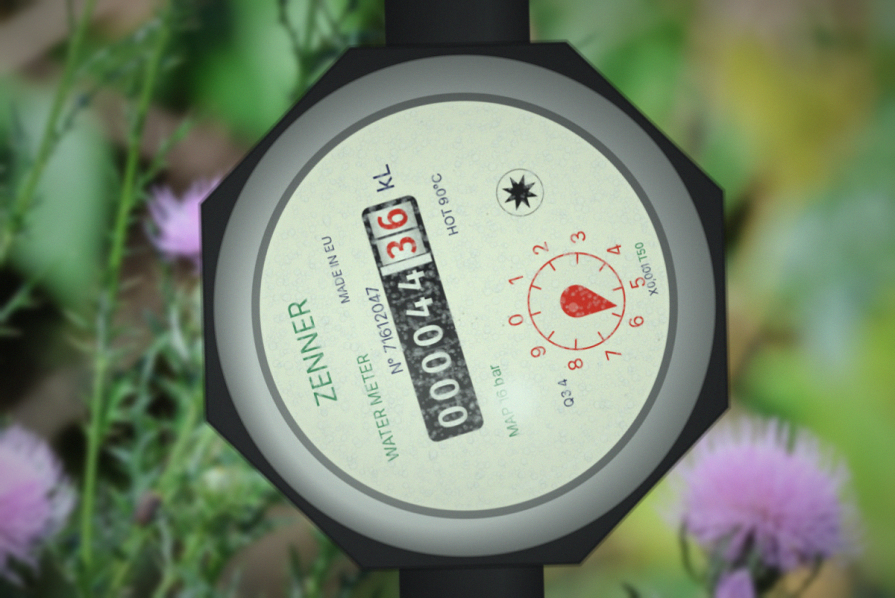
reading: {"value": 44.365, "unit": "kL"}
